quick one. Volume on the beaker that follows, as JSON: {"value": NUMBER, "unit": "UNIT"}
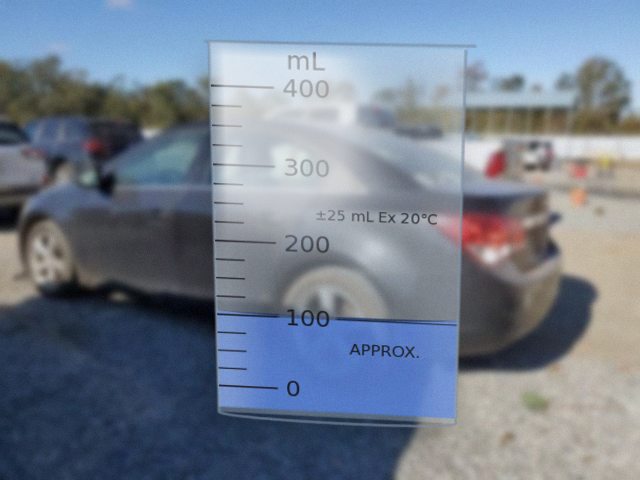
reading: {"value": 100, "unit": "mL"}
